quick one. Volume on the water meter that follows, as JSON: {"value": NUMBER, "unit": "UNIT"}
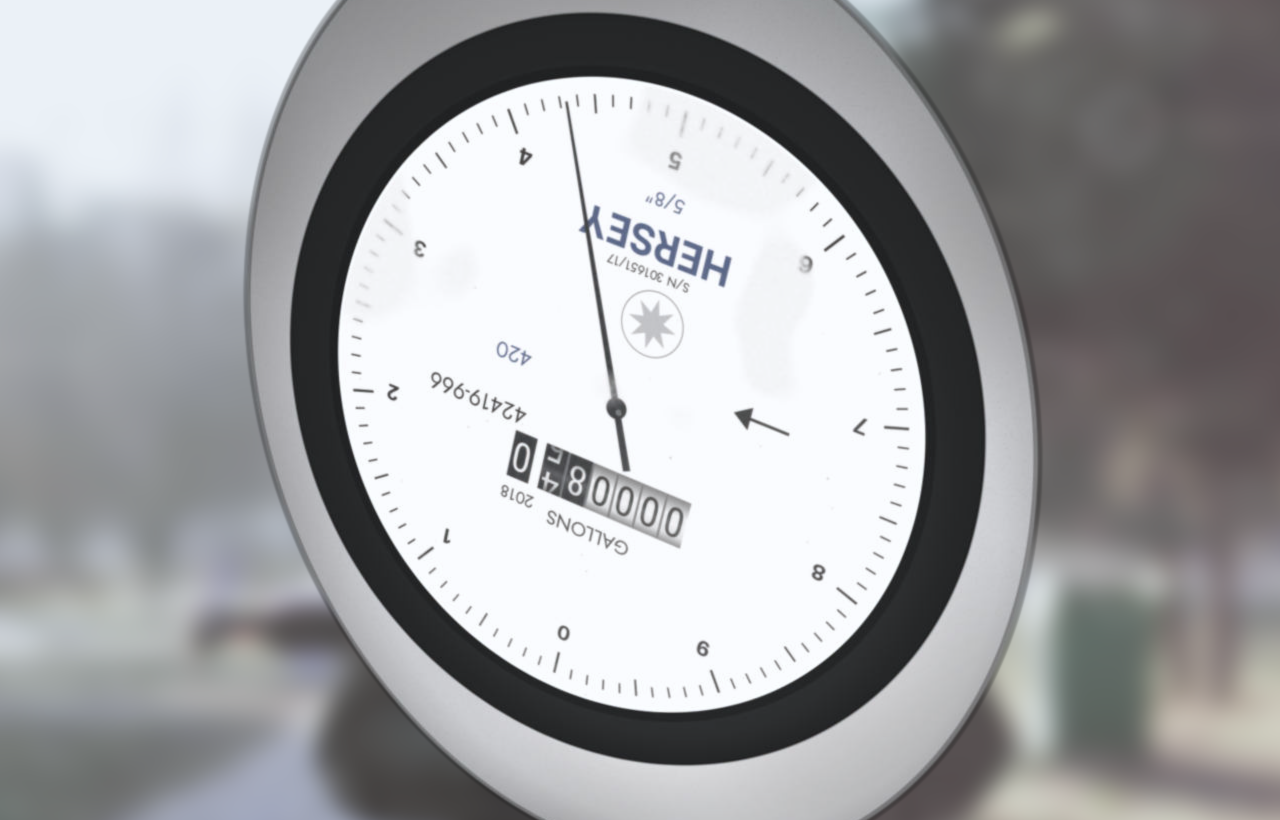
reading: {"value": 844.3, "unit": "gal"}
